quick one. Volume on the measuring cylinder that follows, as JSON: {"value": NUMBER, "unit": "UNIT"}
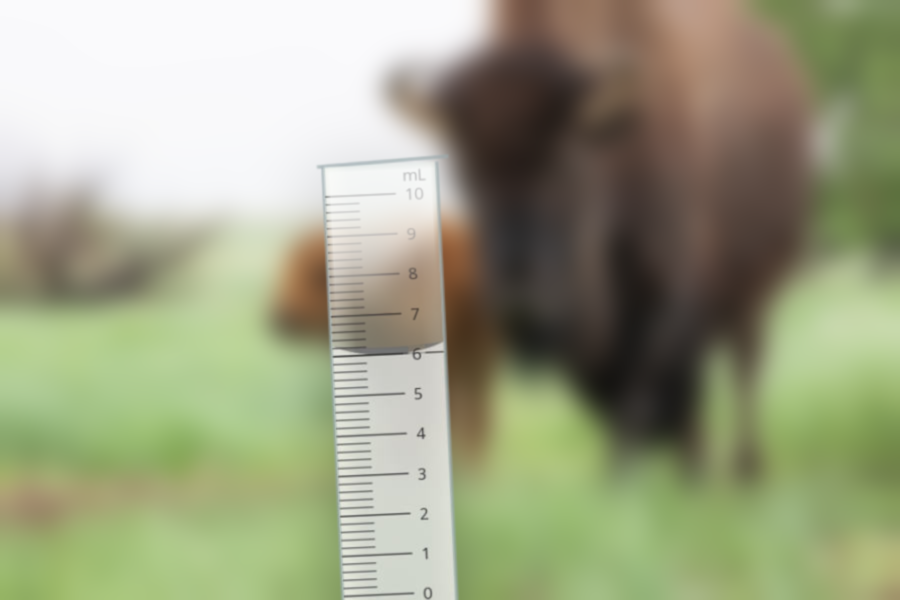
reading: {"value": 6, "unit": "mL"}
